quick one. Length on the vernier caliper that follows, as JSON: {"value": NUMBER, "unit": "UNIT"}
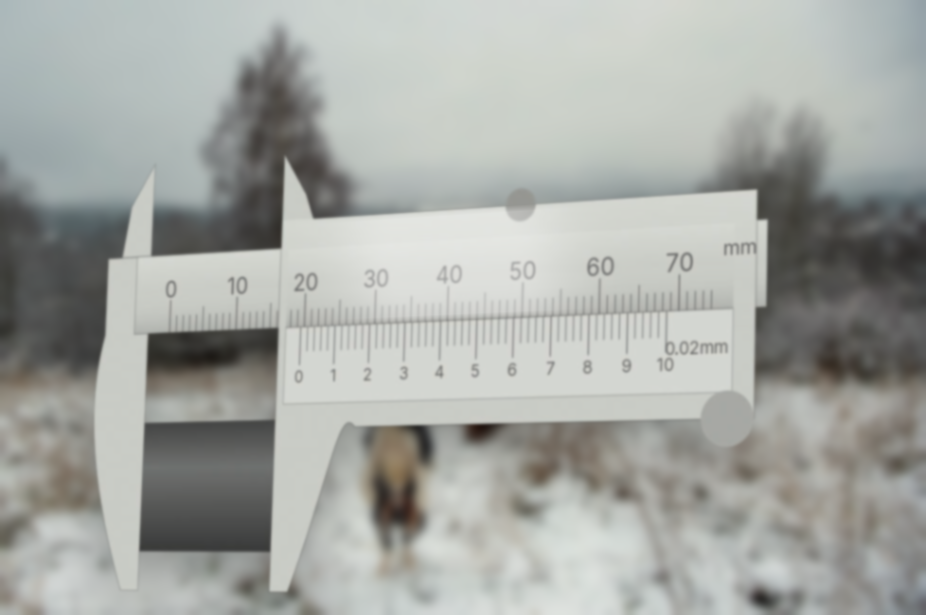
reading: {"value": 19.5, "unit": "mm"}
